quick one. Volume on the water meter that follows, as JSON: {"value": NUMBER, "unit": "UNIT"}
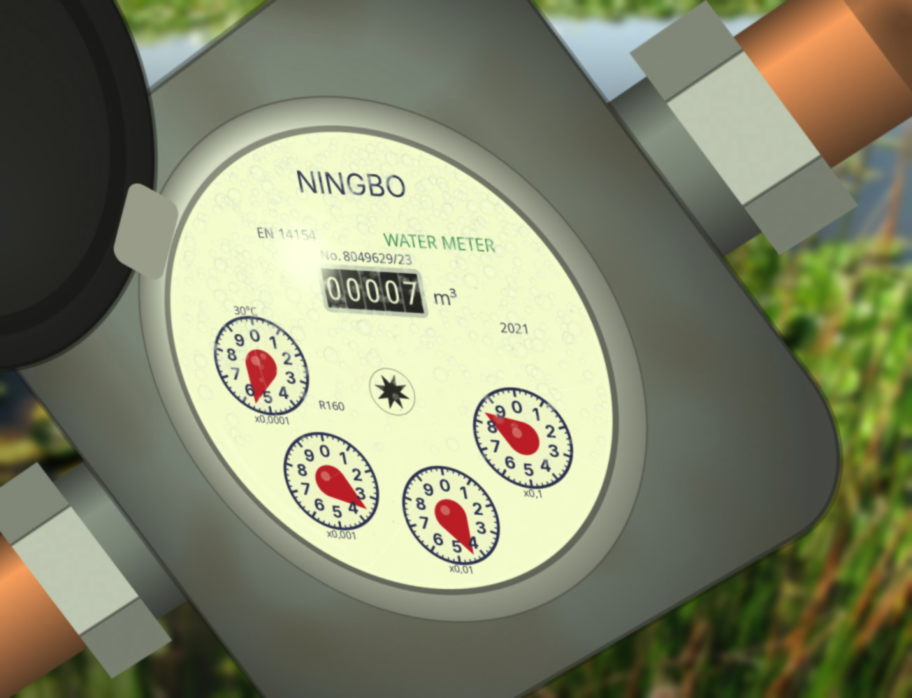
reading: {"value": 7.8435, "unit": "m³"}
